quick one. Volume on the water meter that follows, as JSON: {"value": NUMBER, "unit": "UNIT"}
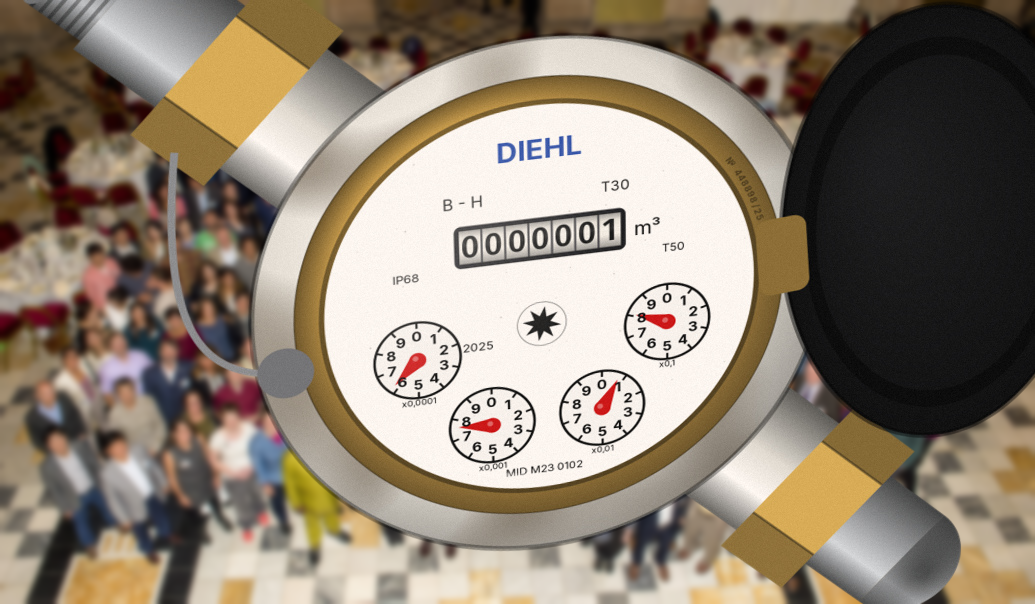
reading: {"value": 1.8076, "unit": "m³"}
